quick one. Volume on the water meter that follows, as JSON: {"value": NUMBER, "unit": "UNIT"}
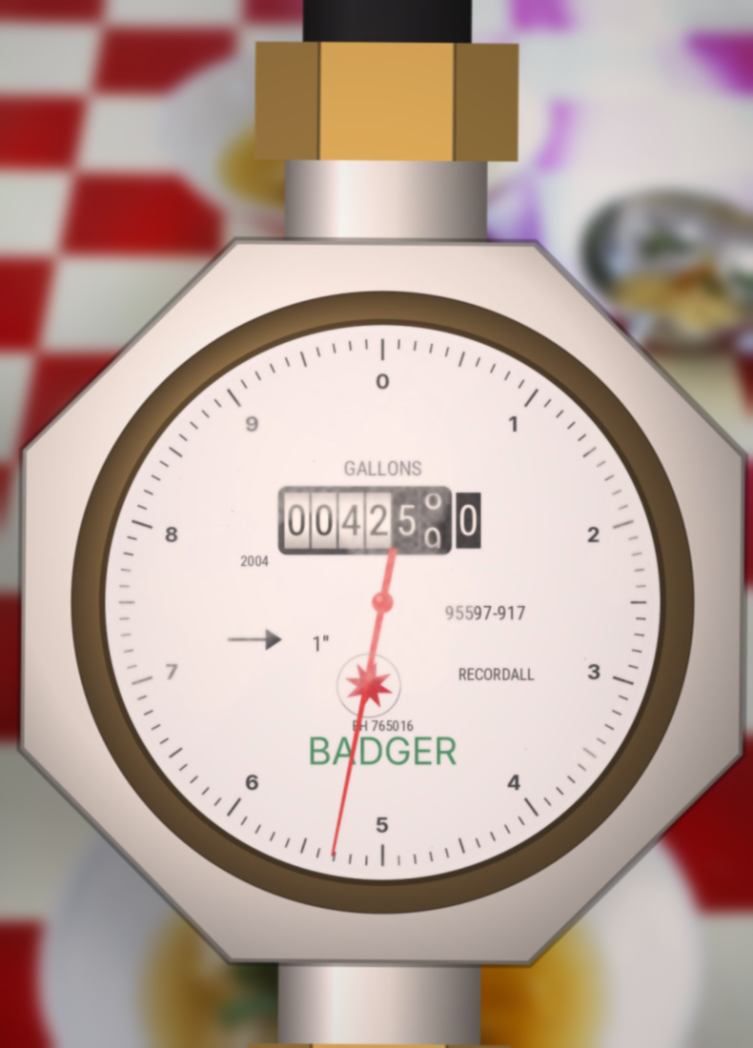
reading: {"value": 42585.3, "unit": "gal"}
